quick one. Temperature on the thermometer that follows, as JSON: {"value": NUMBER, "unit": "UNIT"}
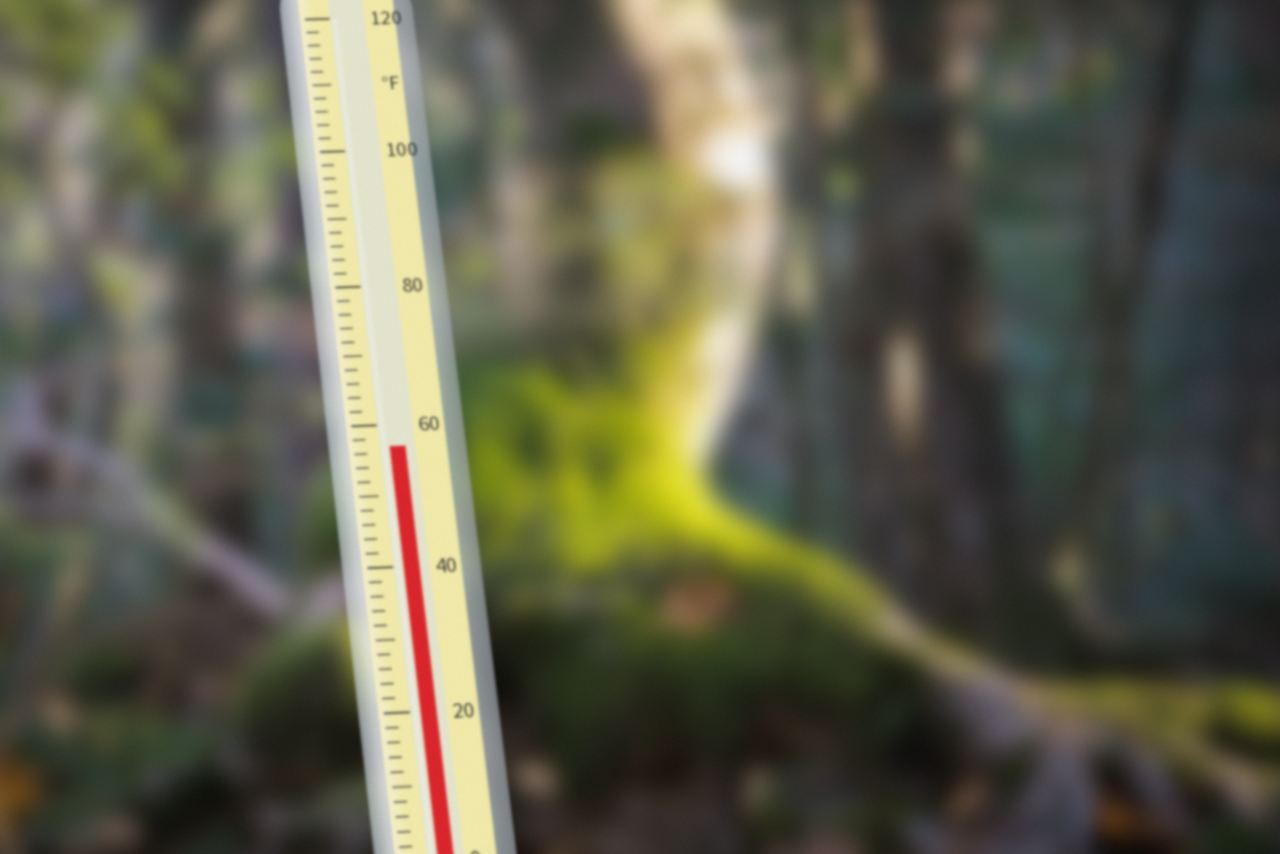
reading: {"value": 57, "unit": "°F"}
